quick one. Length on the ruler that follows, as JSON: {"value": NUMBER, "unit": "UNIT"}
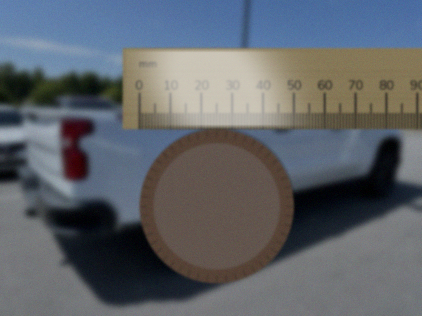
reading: {"value": 50, "unit": "mm"}
